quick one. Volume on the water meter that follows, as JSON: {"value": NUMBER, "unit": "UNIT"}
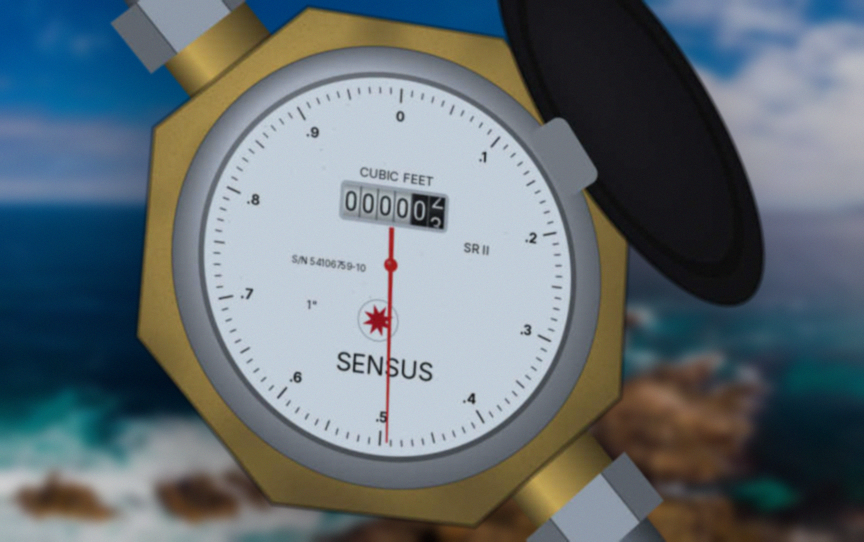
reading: {"value": 2.49, "unit": "ft³"}
